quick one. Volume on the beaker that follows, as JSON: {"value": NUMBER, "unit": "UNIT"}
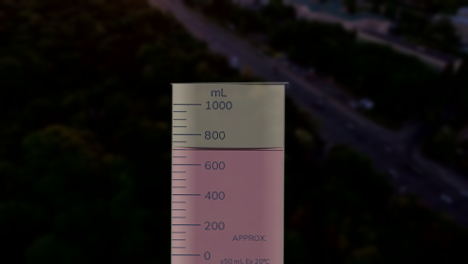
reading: {"value": 700, "unit": "mL"}
